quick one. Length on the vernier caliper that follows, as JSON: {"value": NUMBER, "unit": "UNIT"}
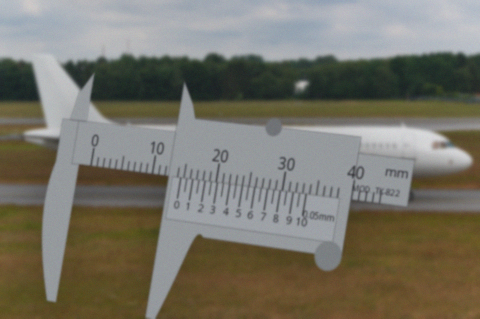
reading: {"value": 14.5, "unit": "mm"}
